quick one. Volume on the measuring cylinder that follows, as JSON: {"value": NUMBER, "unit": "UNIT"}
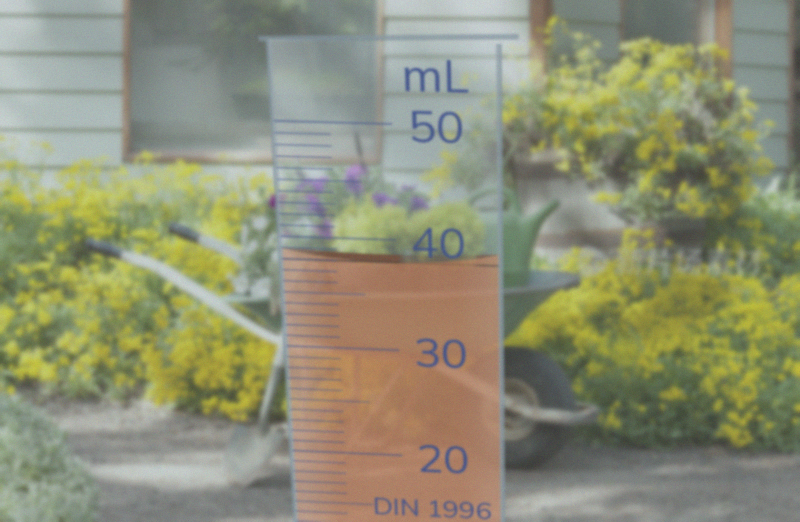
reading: {"value": 38, "unit": "mL"}
